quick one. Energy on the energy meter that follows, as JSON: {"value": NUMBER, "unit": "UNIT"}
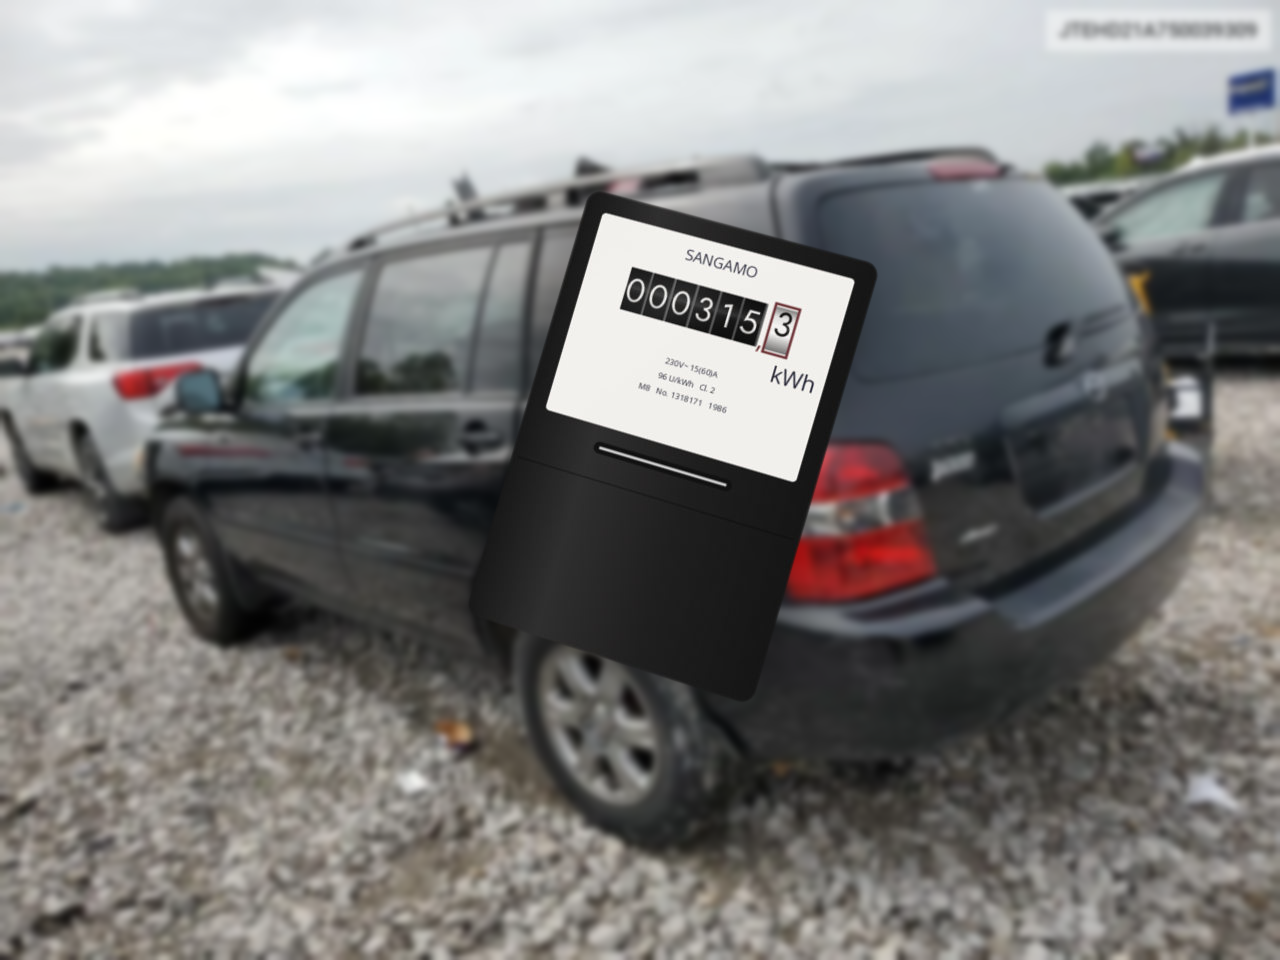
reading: {"value": 315.3, "unit": "kWh"}
